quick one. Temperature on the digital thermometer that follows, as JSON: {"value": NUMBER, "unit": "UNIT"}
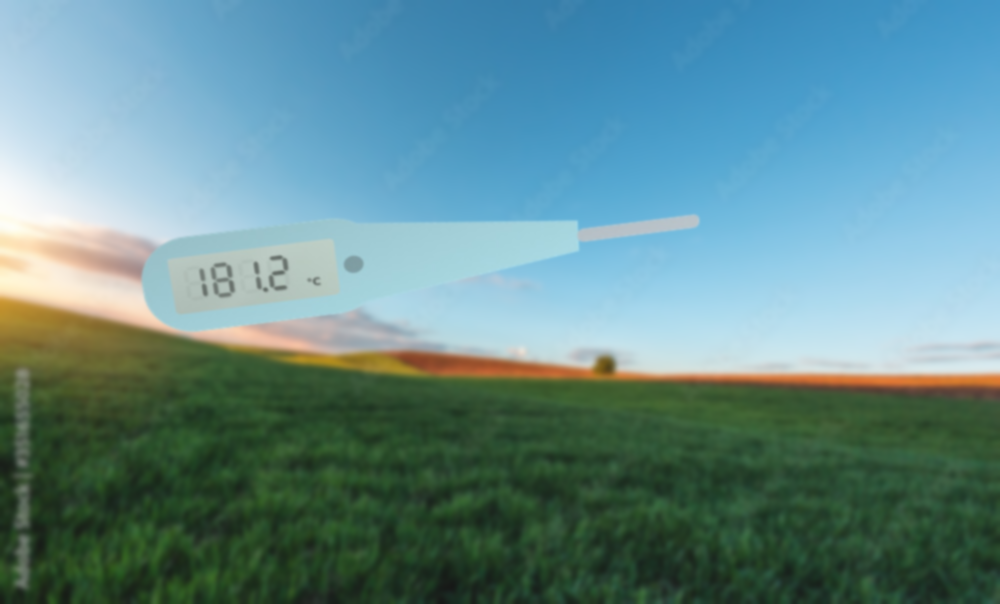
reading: {"value": 181.2, "unit": "°C"}
